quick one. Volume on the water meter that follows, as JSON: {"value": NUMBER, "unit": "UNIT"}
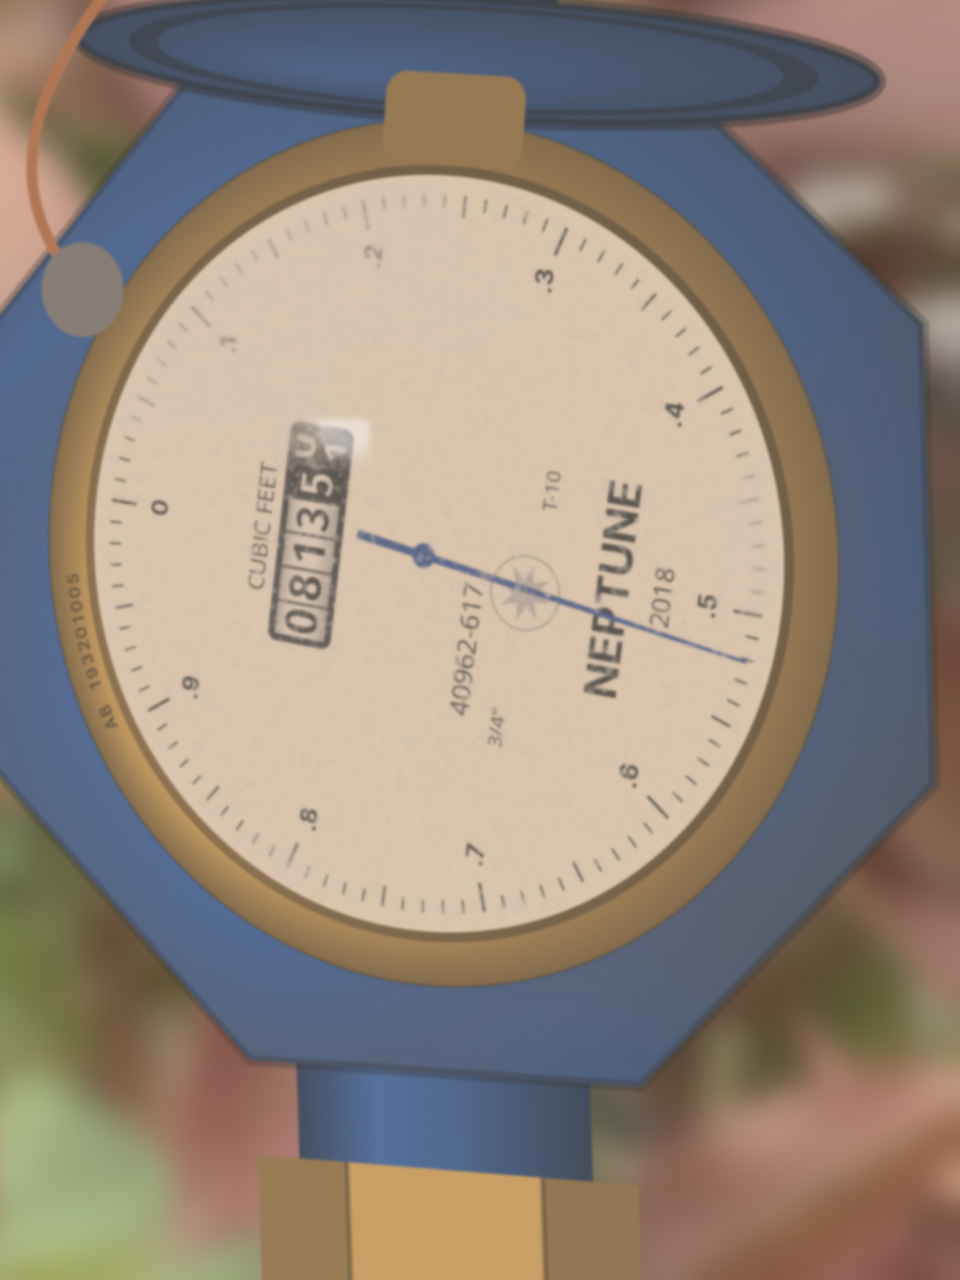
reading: {"value": 81350.52, "unit": "ft³"}
